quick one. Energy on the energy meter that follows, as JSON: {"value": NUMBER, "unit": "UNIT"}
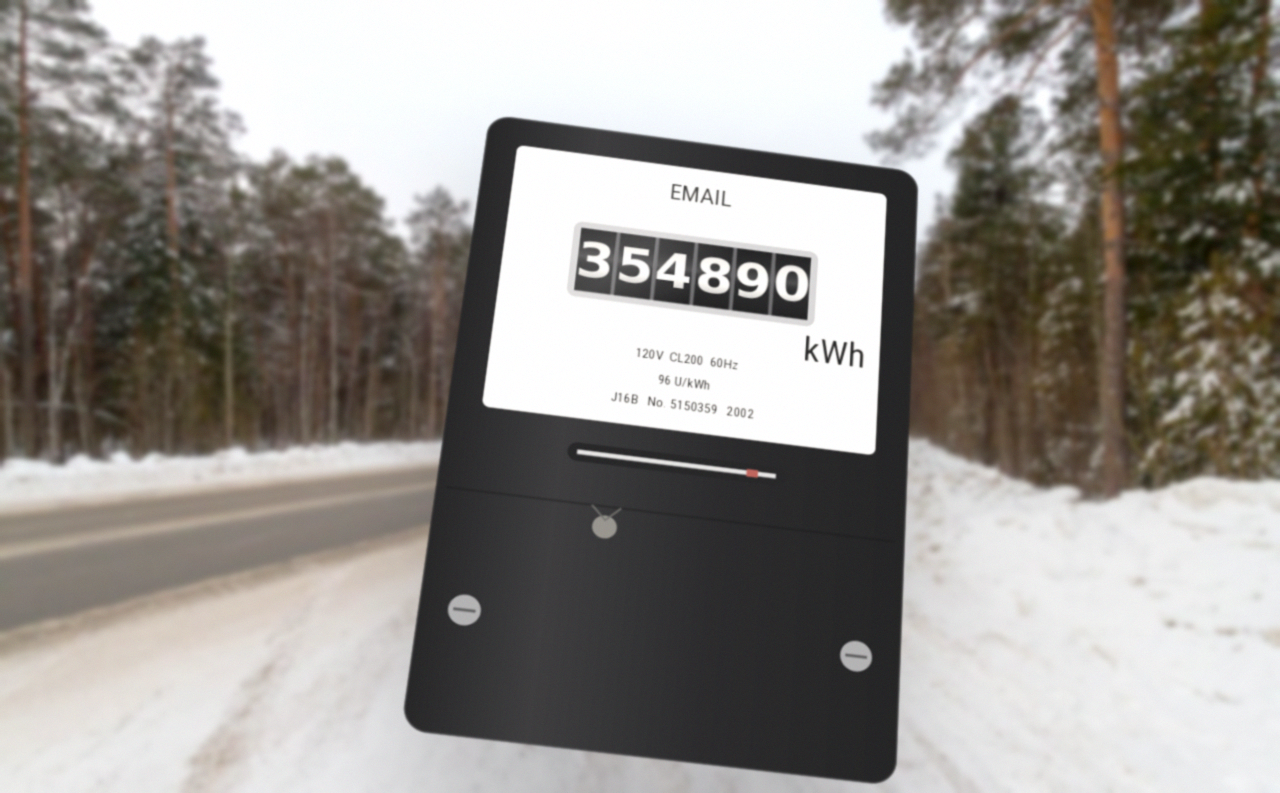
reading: {"value": 354890, "unit": "kWh"}
